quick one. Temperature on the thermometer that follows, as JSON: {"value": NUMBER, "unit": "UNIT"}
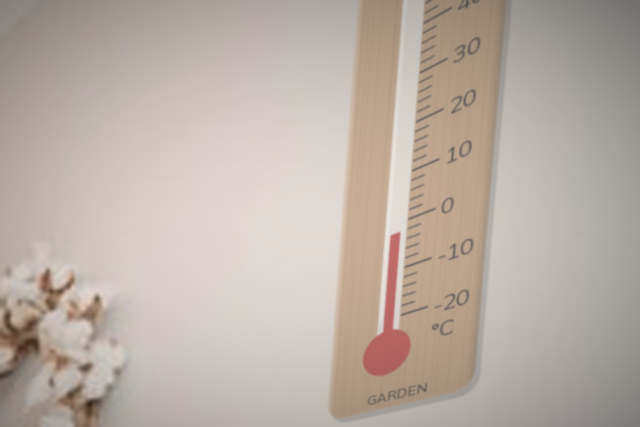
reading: {"value": -2, "unit": "°C"}
